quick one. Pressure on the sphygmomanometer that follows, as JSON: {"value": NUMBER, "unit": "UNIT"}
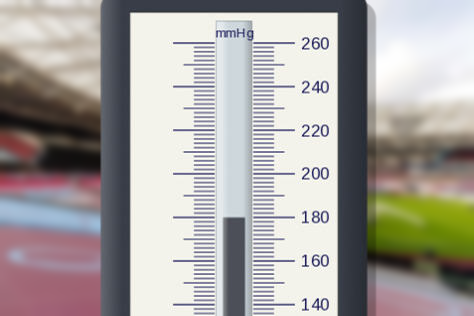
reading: {"value": 180, "unit": "mmHg"}
